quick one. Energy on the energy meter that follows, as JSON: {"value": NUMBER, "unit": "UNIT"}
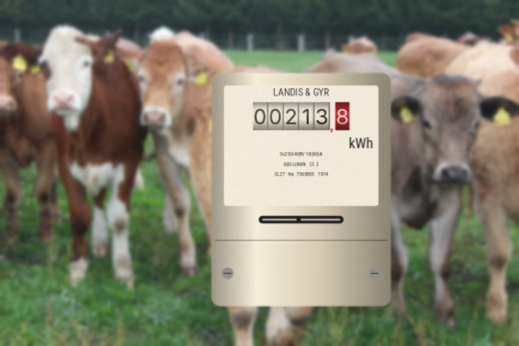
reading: {"value": 213.8, "unit": "kWh"}
